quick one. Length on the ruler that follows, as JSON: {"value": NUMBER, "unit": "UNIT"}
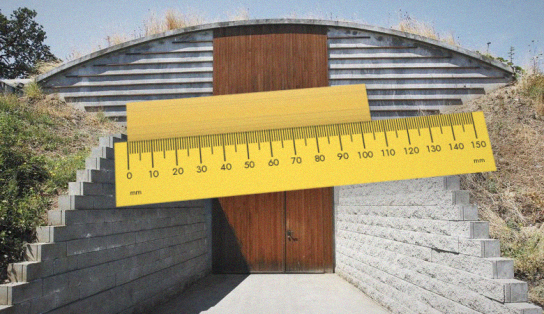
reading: {"value": 105, "unit": "mm"}
